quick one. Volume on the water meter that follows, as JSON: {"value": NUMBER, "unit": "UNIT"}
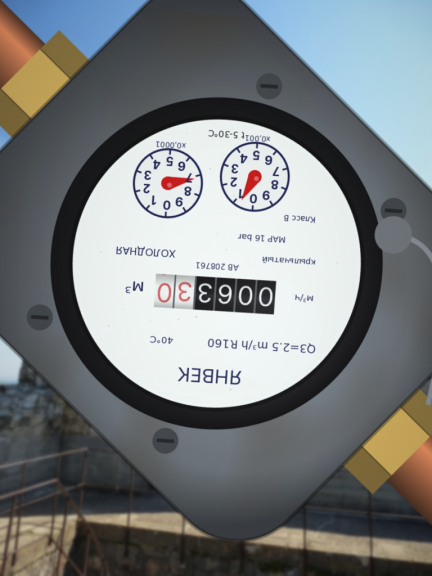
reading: {"value": 63.3007, "unit": "m³"}
